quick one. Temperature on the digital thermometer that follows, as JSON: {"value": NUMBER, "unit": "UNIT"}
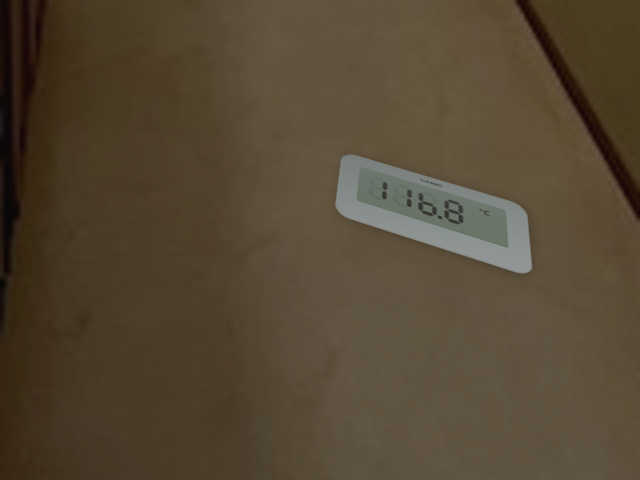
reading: {"value": 116.8, "unit": "°C"}
